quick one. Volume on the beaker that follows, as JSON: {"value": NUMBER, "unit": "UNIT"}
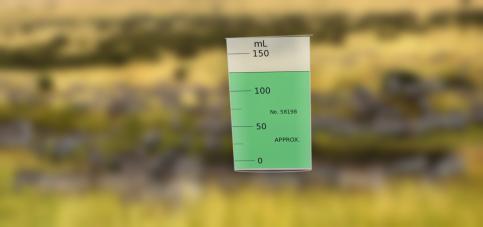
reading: {"value": 125, "unit": "mL"}
